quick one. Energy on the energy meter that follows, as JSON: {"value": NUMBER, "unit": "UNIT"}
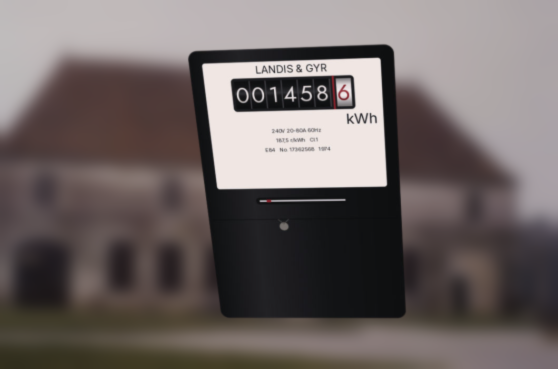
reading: {"value": 1458.6, "unit": "kWh"}
